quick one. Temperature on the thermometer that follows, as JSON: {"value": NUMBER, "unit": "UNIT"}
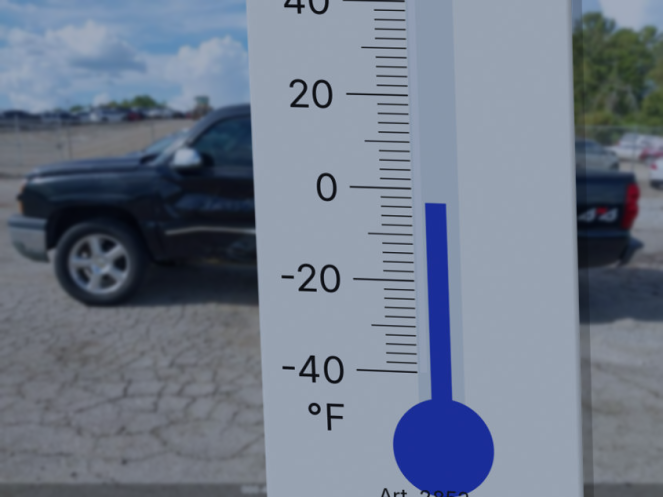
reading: {"value": -3, "unit": "°F"}
